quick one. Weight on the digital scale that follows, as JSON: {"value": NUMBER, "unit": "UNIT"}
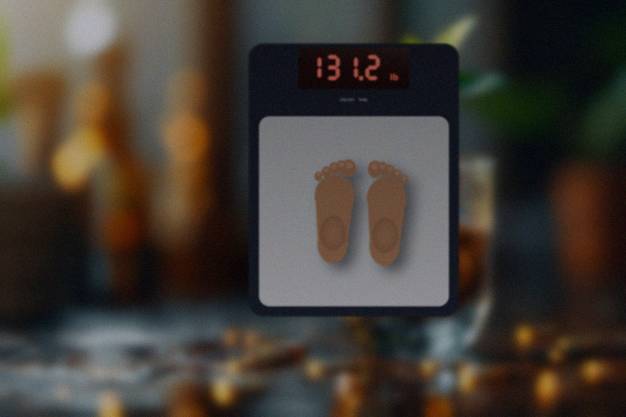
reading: {"value": 131.2, "unit": "lb"}
